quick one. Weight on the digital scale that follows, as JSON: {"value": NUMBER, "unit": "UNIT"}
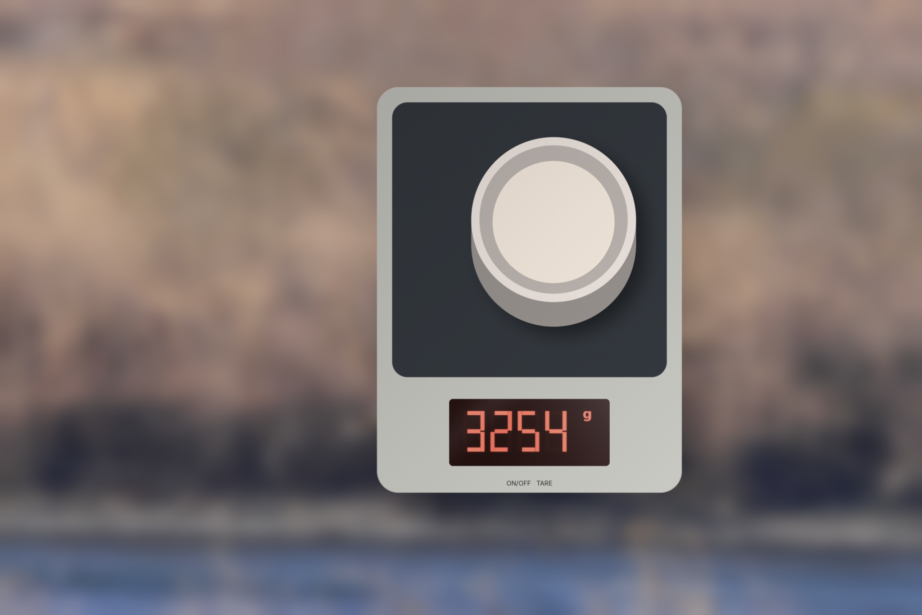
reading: {"value": 3254, "unit": "g"}
